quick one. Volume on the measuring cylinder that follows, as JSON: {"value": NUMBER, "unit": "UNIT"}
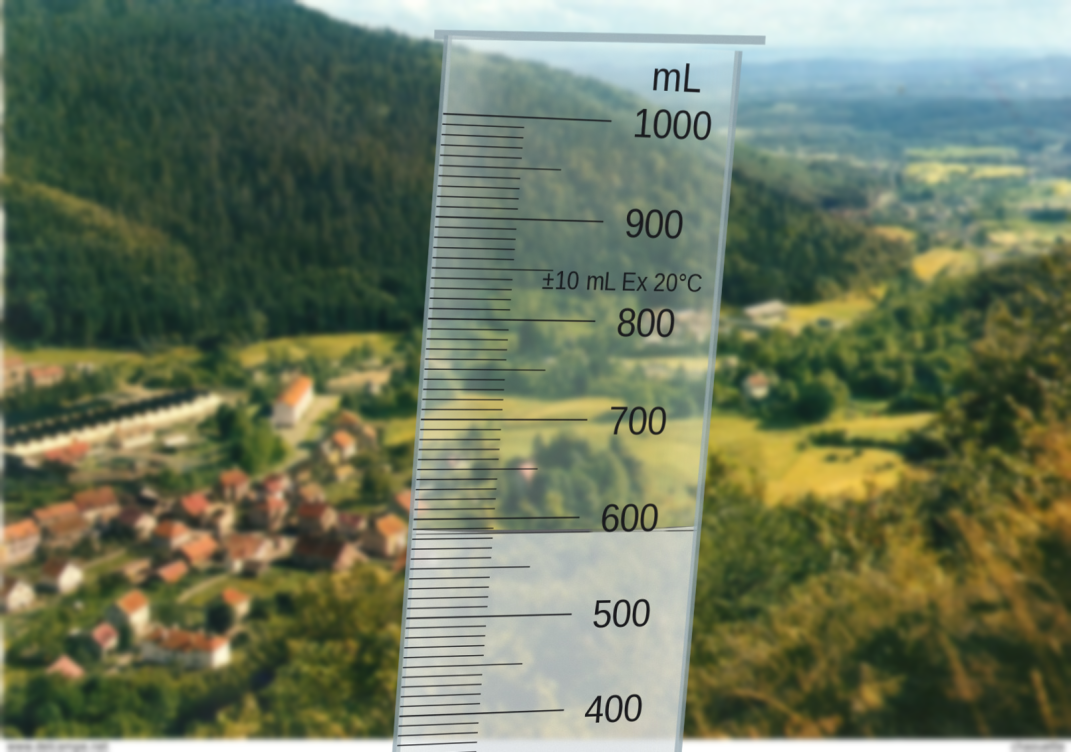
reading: {"value": 585, "unit": "mL"}
